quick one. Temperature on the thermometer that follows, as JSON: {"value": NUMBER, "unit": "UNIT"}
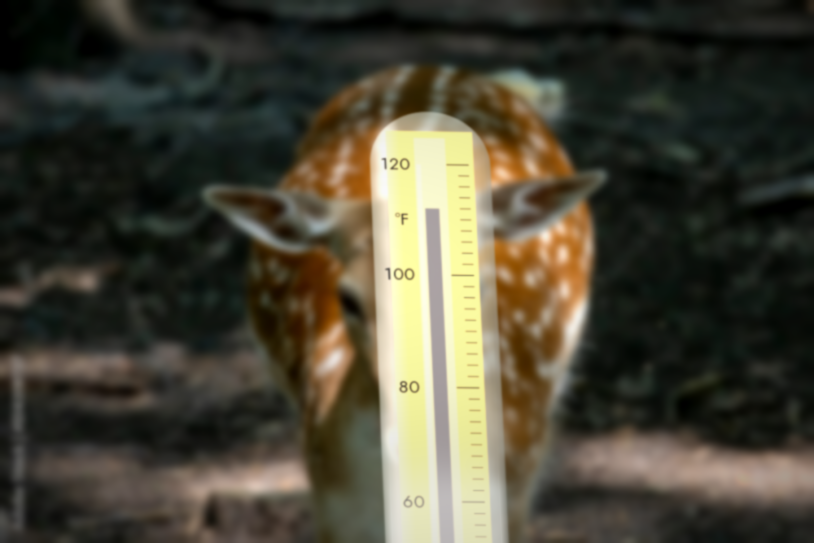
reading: {"value": 112, "unit": "°F"}
